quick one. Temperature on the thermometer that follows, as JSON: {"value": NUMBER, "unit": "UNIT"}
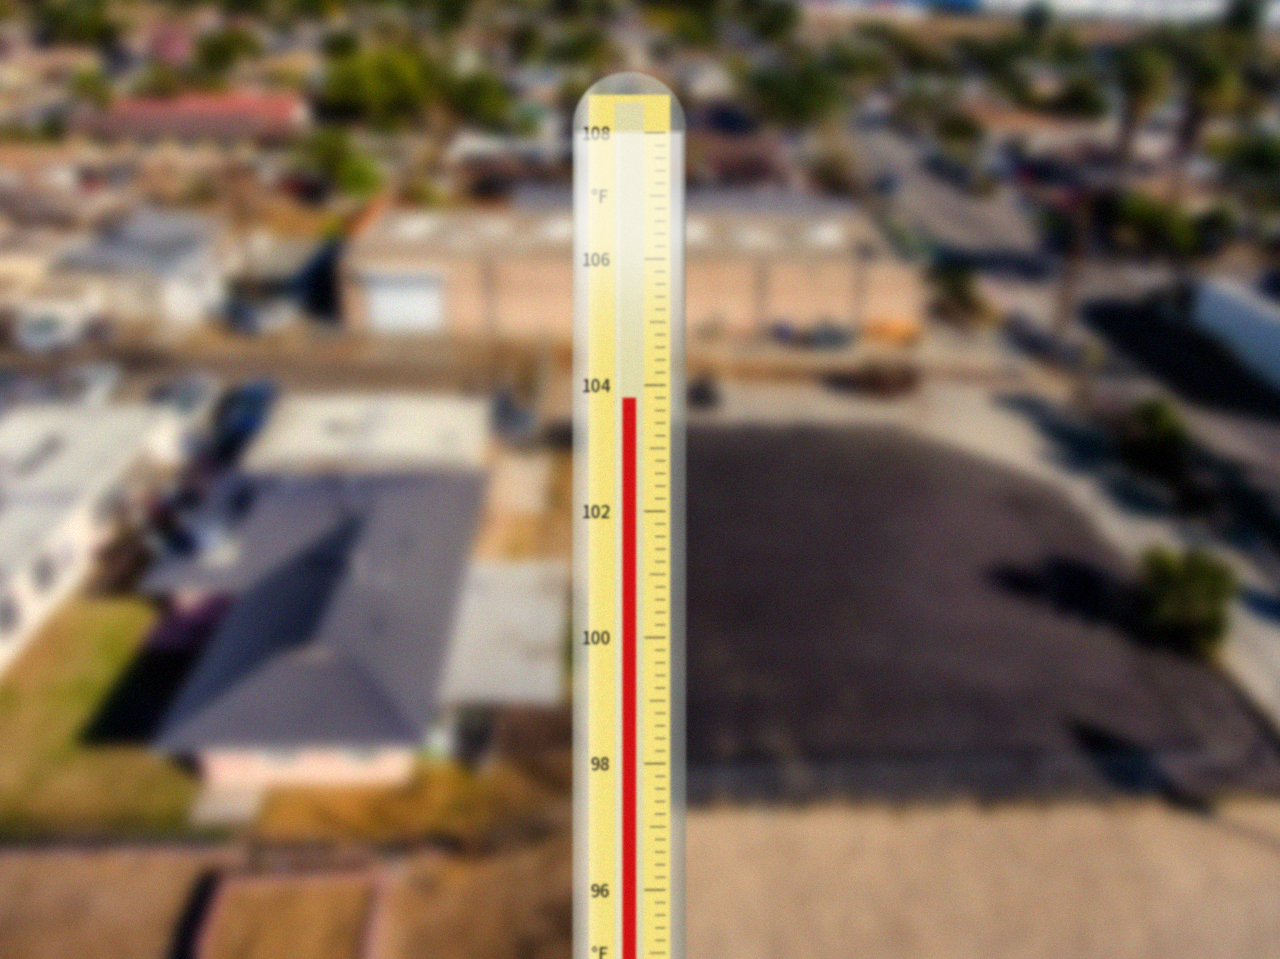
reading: {"value": 103.8, "unit": "°F"}
